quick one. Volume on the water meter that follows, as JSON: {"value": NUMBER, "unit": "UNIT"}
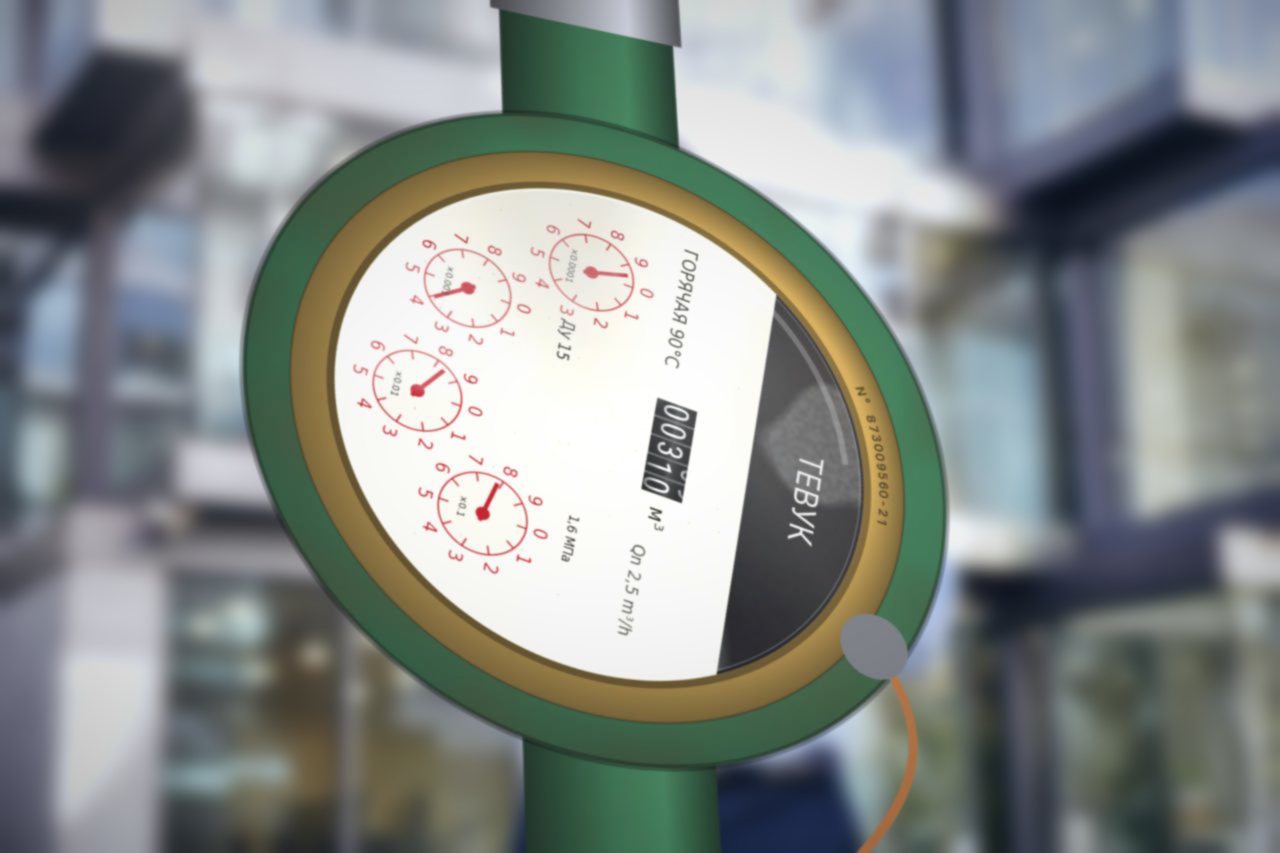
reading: {"value": 309.7839, "unit": "m³"}
